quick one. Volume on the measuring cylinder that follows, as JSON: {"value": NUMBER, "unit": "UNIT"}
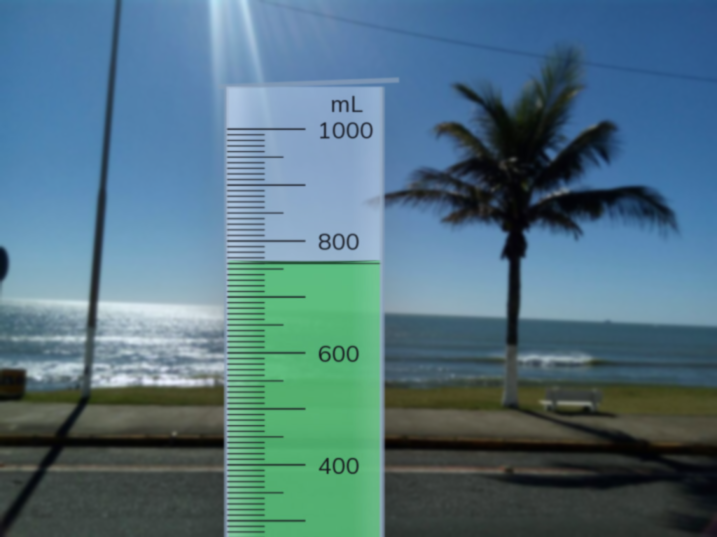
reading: {"value": 760, "unit": "mL"}
